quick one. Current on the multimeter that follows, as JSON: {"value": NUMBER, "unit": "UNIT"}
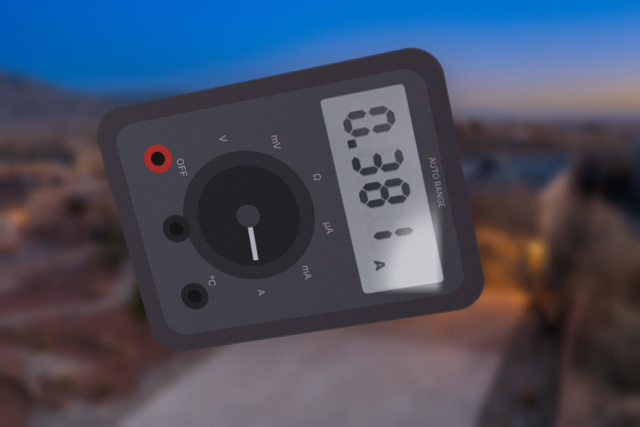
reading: {"value": 0.381, "unit": "A"}
